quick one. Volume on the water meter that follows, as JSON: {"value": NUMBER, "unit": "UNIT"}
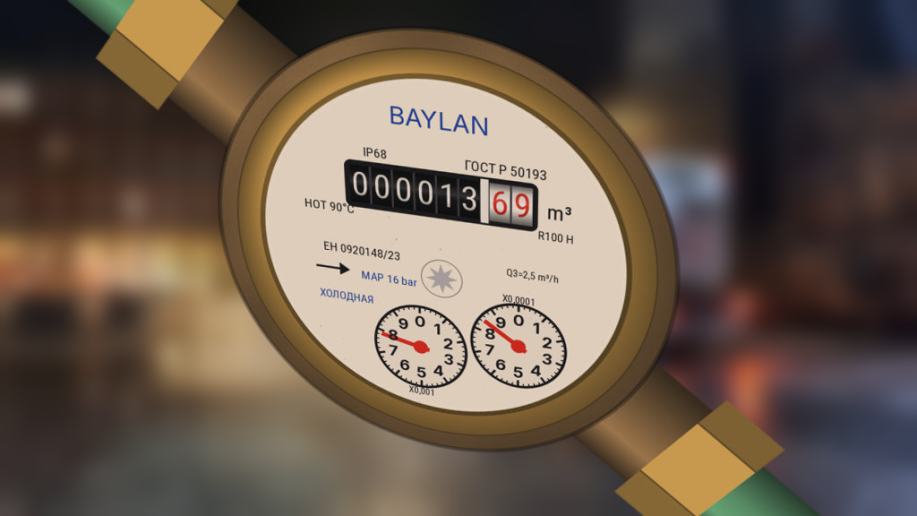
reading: {"value": 13.6978, "unit": "m³"}
